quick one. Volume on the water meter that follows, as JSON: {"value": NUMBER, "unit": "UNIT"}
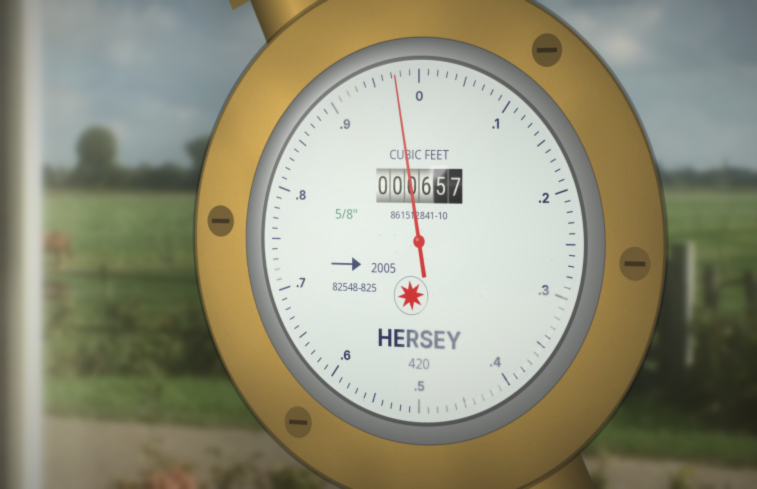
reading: {"value": 656.97, "unit": "ft³"}
